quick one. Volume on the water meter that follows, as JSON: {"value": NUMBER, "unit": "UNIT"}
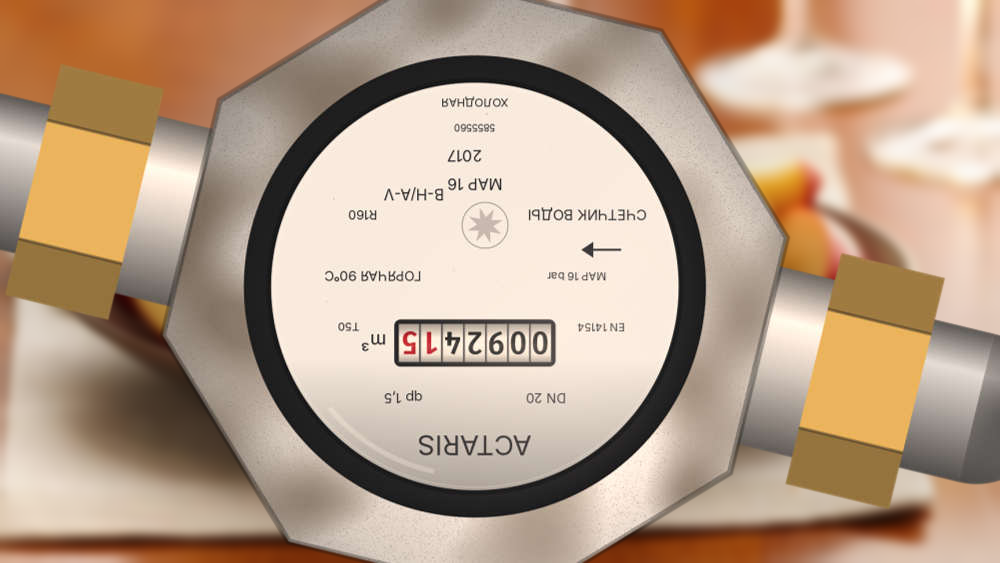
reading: {"value": 924.15, "unit": "m³"}
